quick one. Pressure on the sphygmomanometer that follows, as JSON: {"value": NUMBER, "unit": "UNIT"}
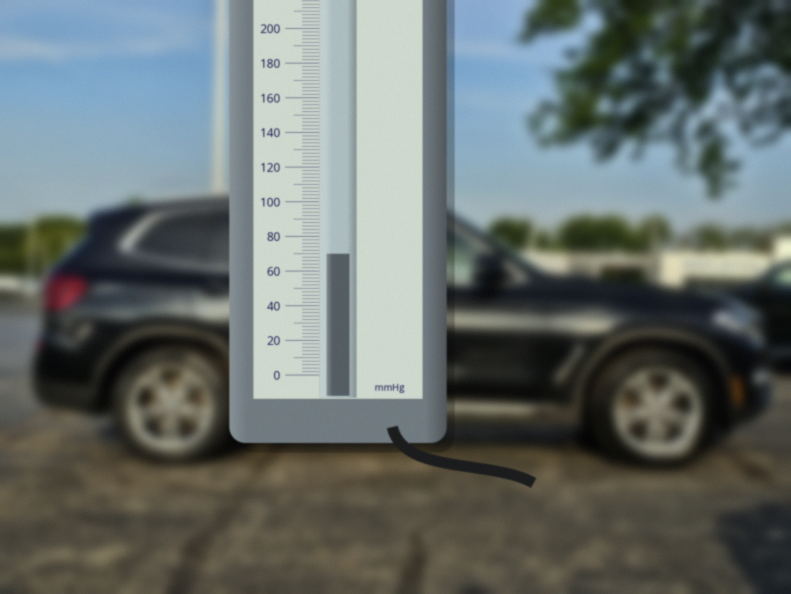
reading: {"value": 70, "unit": "mmHg"}
